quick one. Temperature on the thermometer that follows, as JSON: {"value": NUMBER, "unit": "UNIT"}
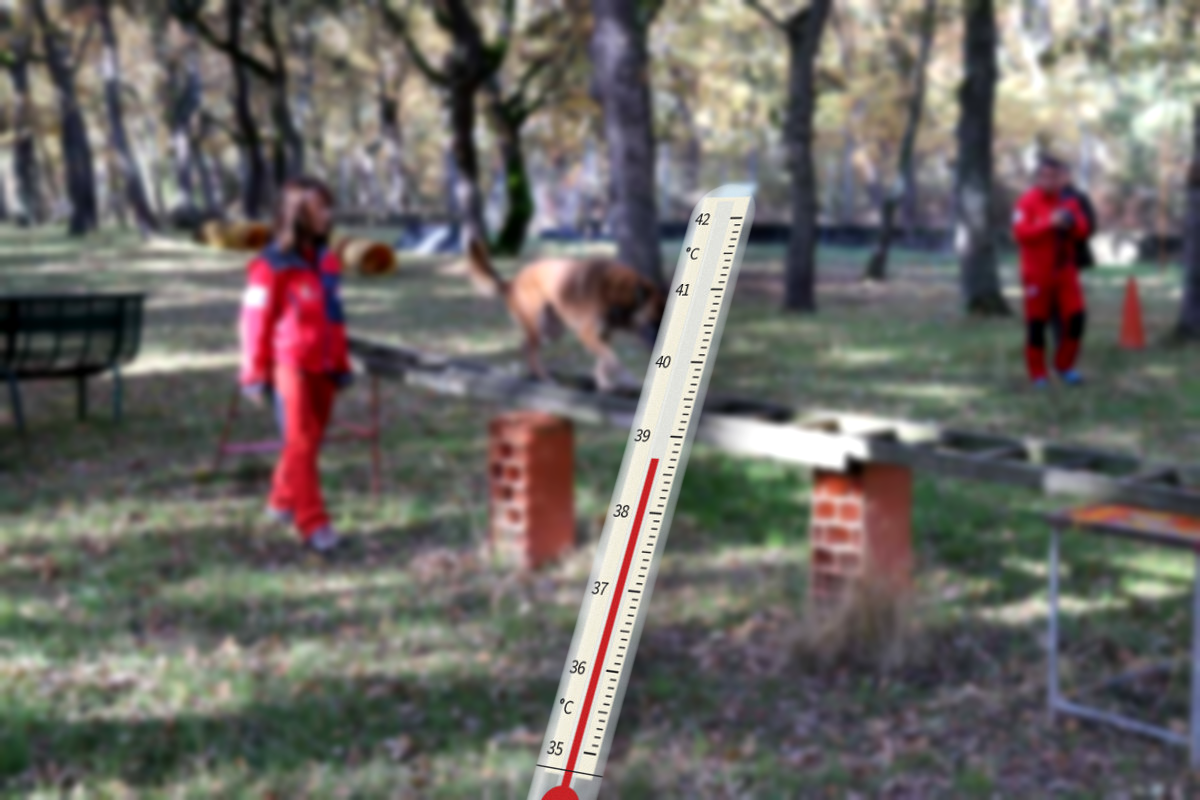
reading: {"value": 38.7, "unit": "°C"}
